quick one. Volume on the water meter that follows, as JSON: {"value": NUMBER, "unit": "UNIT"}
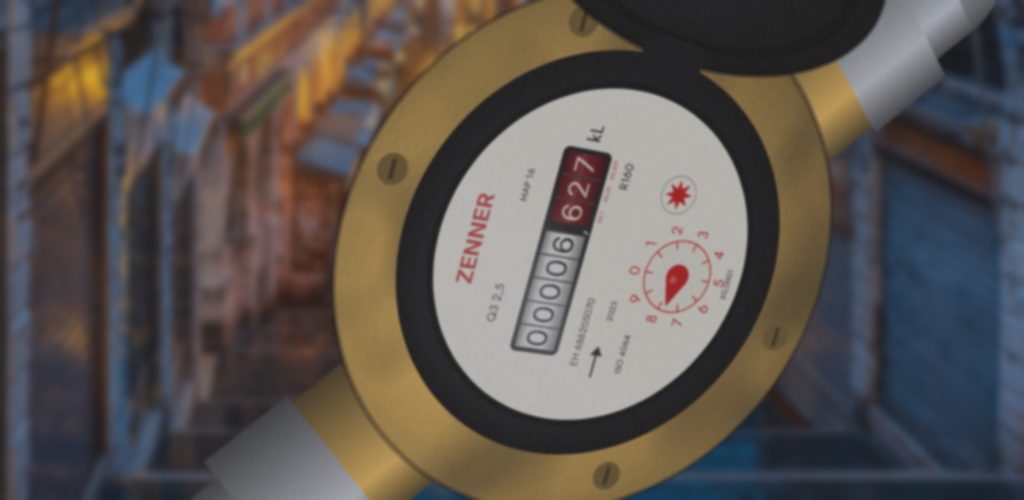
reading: {"value": 6.6277, "unit": "kL"}
